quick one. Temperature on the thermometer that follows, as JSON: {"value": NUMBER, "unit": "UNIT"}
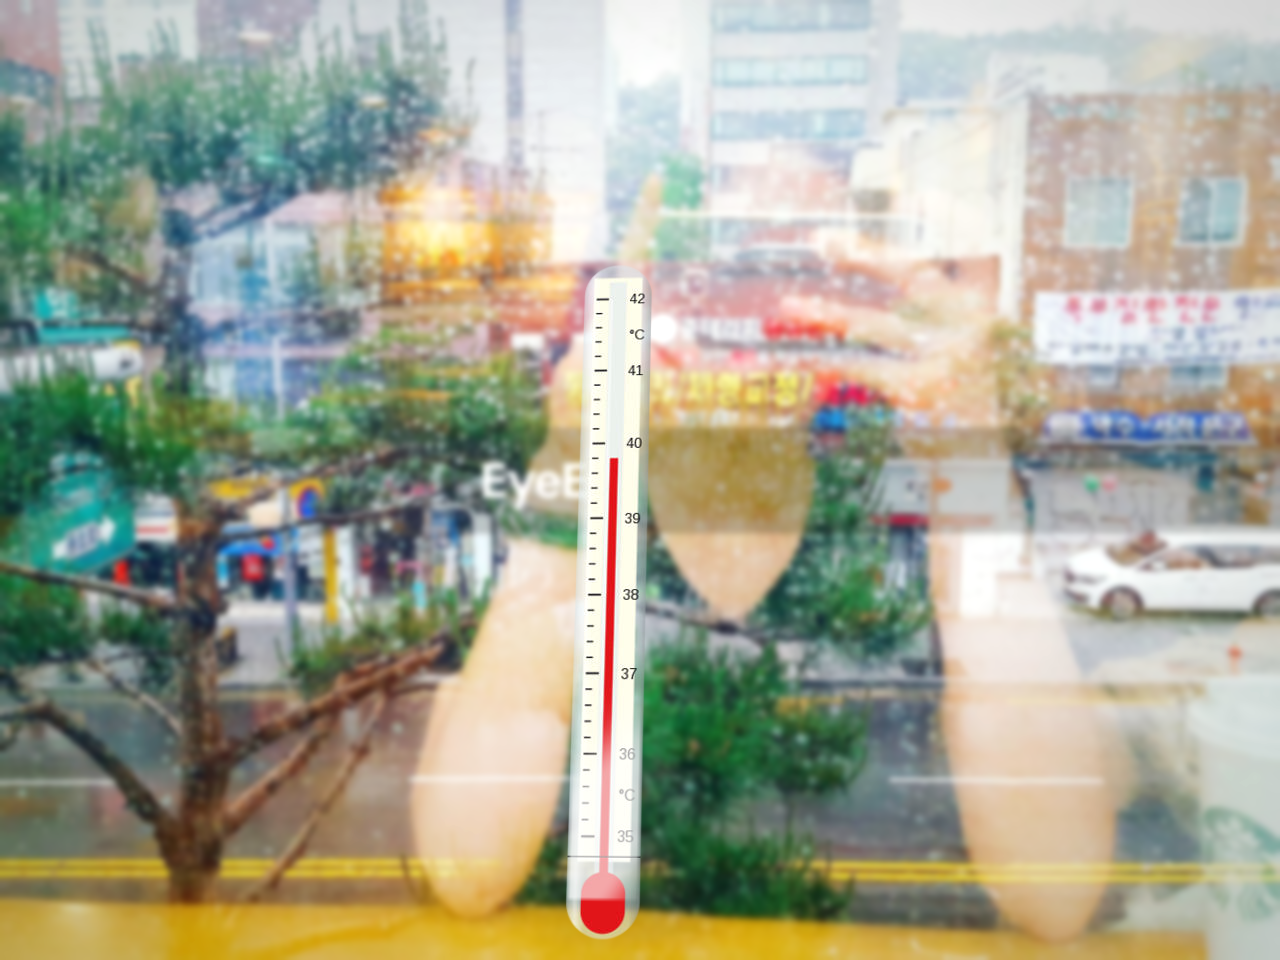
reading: {"value": 39.8, "unit": "°C"}
